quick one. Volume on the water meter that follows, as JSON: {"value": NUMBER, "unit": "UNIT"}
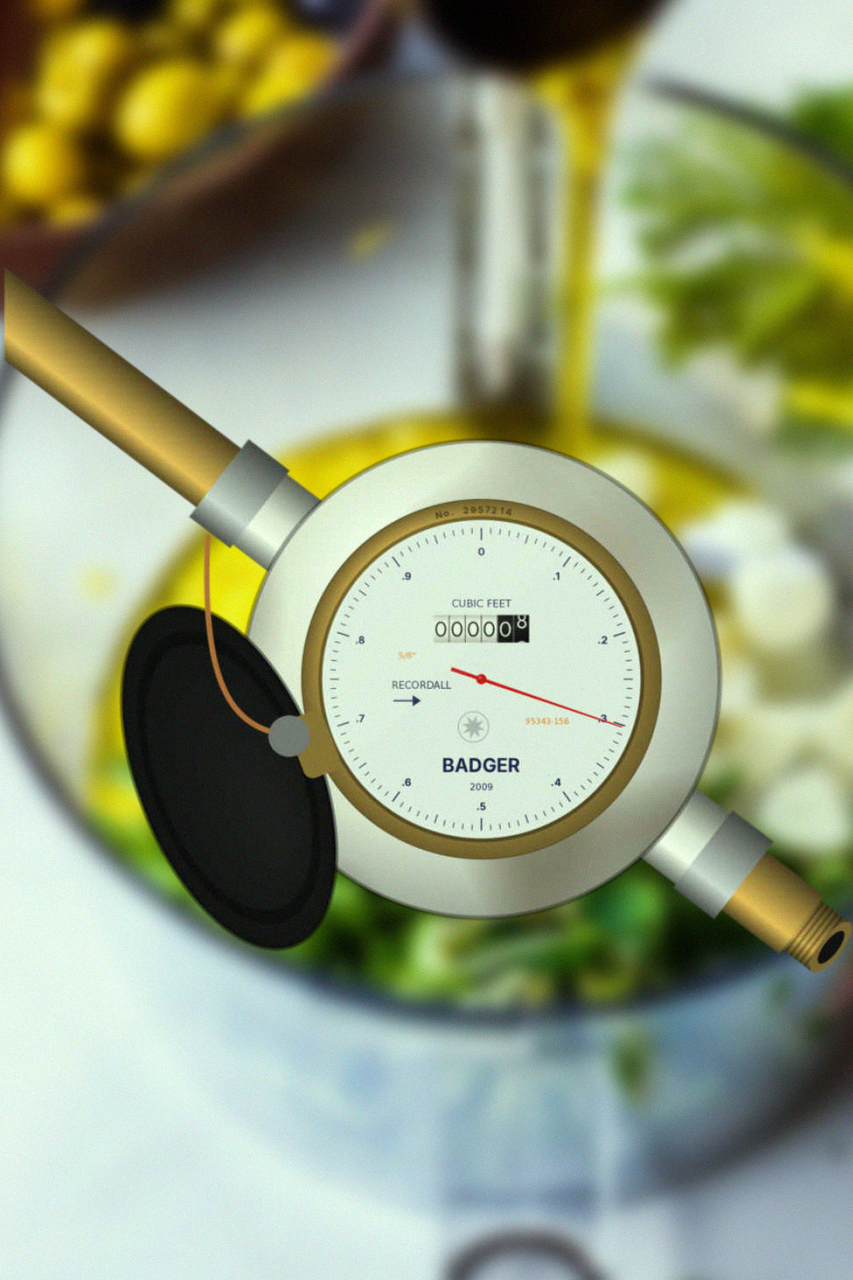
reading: {"value": 8.30, "unit": "ft³"}
